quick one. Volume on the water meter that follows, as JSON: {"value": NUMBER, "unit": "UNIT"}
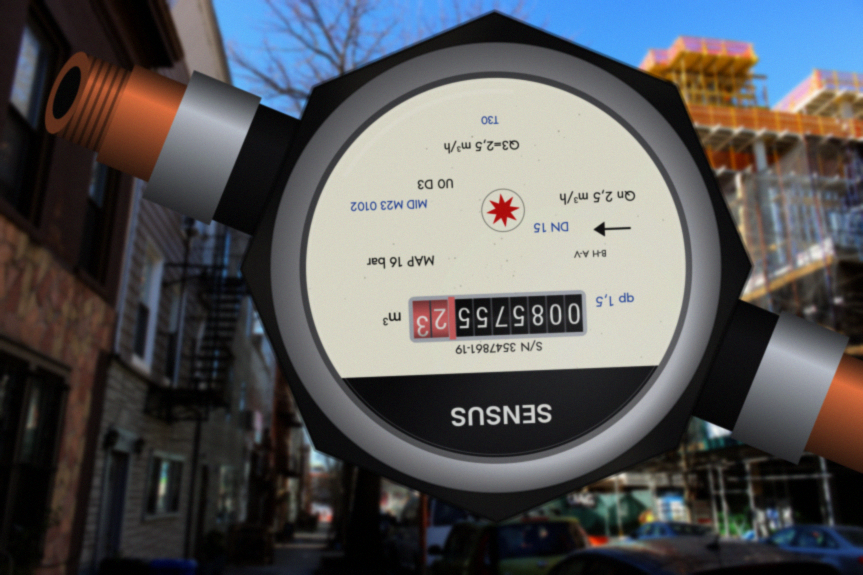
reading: {"value": 85755.23, "unit": "m³"}
